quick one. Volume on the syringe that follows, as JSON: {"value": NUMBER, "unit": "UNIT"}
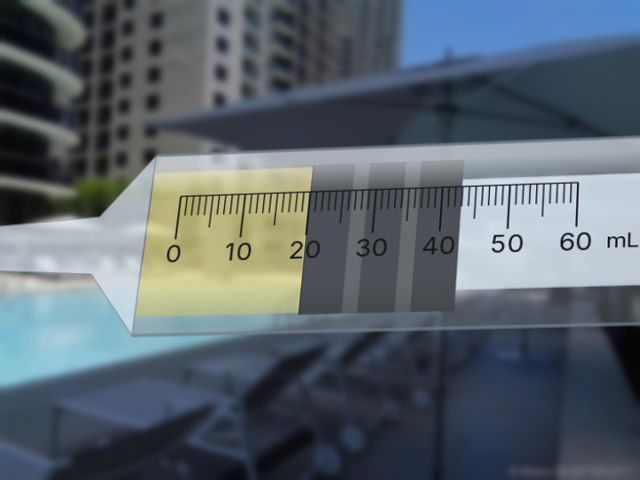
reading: {"value": 20, "unit": "mL"}
